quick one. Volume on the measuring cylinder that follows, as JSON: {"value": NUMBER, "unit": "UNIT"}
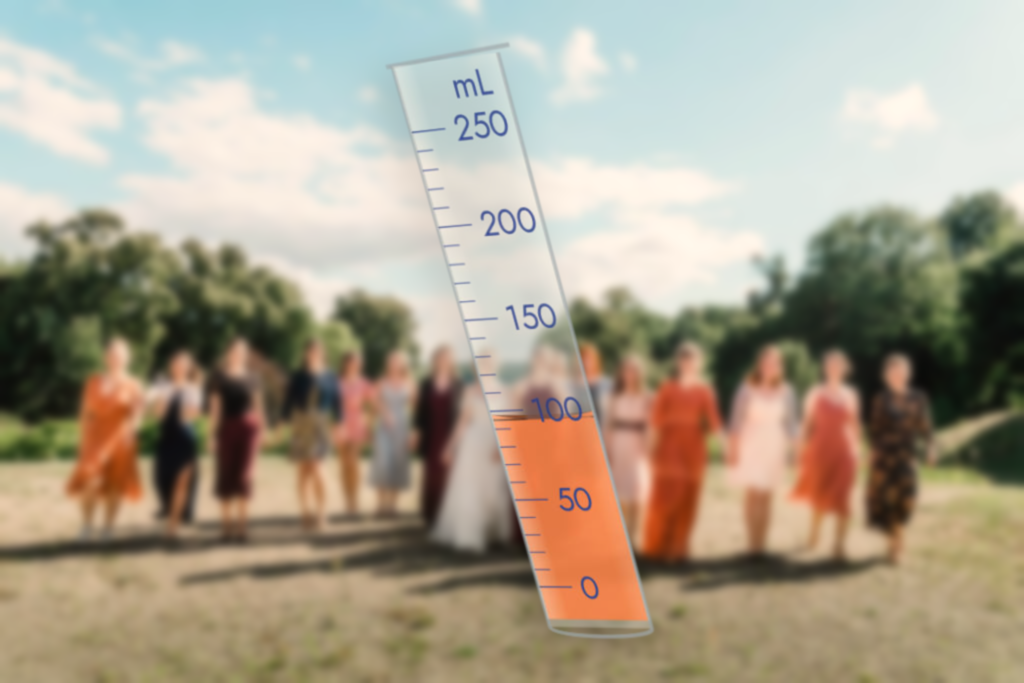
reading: {"value": 95, "unit": "mL"}
